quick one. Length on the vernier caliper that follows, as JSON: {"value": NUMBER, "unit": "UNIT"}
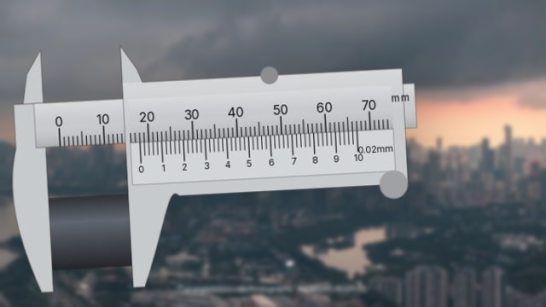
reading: {"value": 18.0, "unit": "mm"}
